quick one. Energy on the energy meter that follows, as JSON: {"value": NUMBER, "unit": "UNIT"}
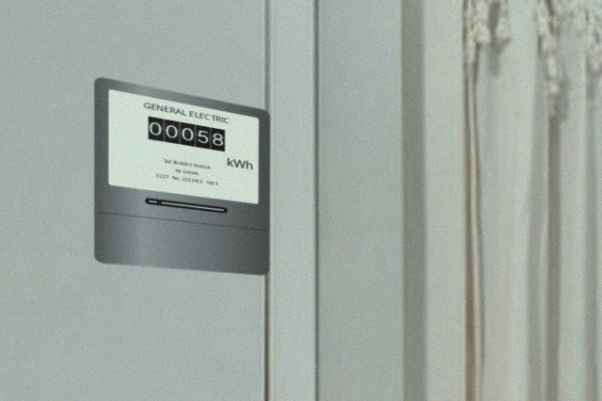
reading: {"value": 58, "unit": "kWh"}
